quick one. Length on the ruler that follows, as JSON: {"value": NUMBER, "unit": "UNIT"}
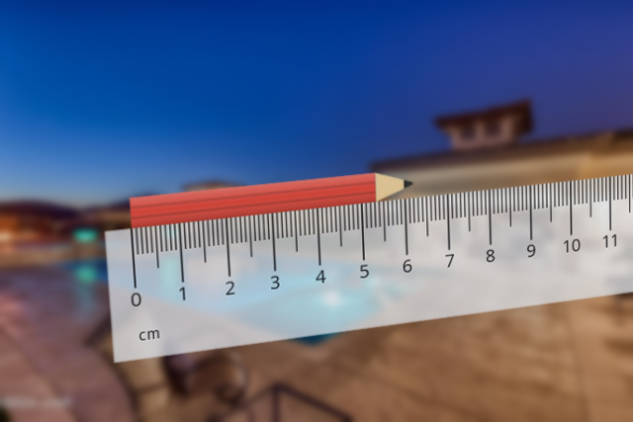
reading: {"value": 6.2, "unit": "cm"}
